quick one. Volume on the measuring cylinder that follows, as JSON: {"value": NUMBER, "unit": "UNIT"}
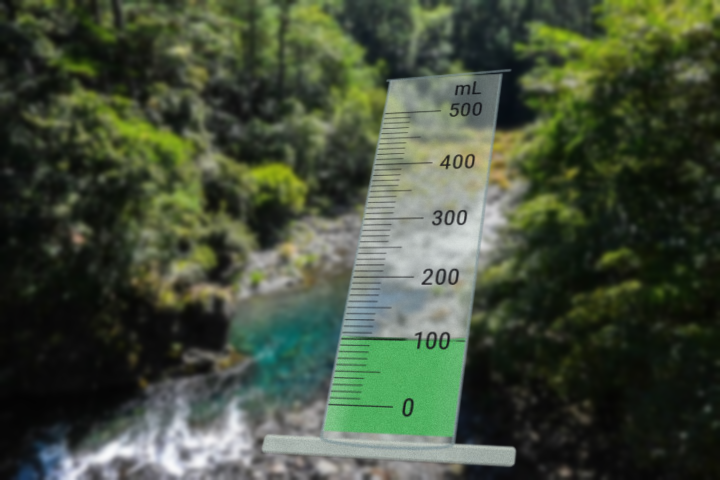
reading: {"value": 100, "unit": "mL"}
